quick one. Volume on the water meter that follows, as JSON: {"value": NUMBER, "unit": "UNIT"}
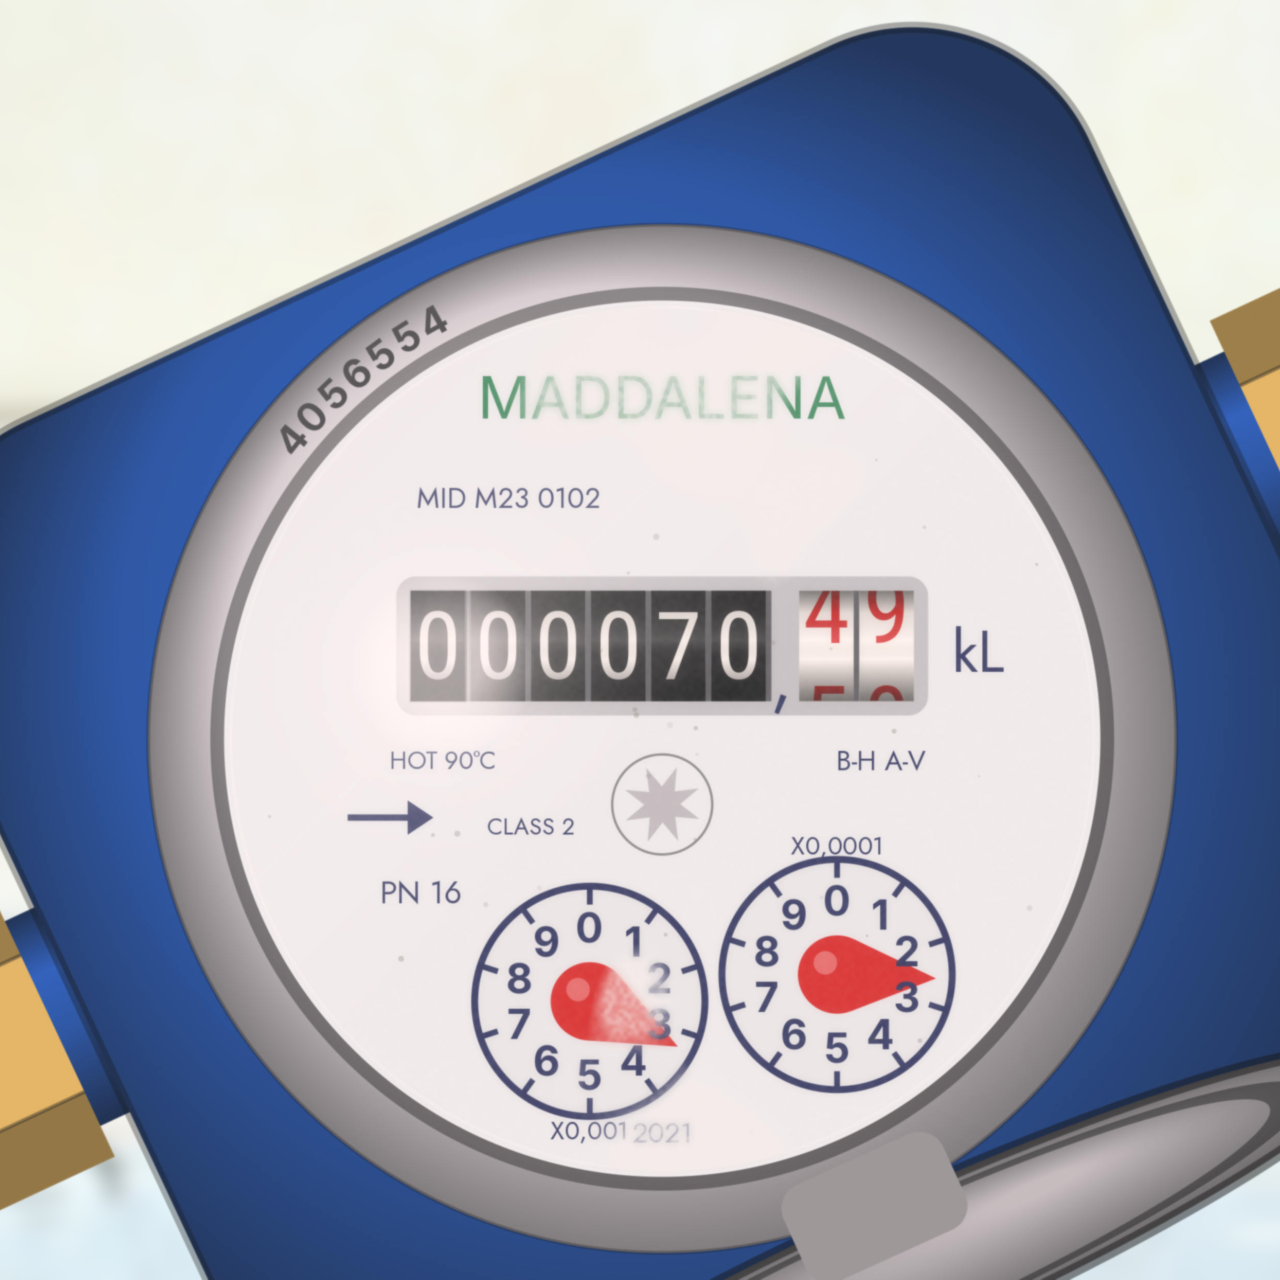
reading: {"value": 70.4932, "unit": "kL"}
